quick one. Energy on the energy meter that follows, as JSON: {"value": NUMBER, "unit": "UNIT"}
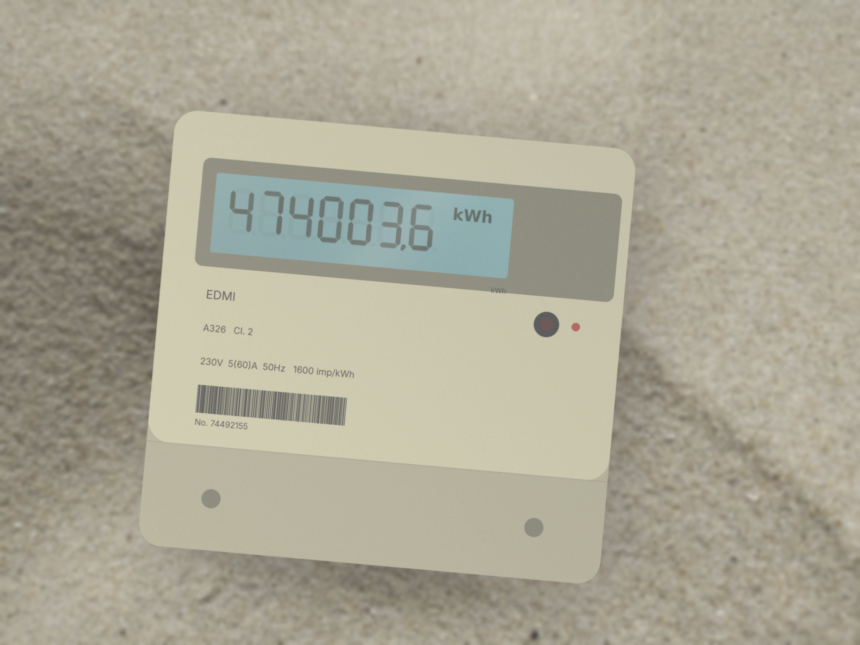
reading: {"value": 474003.6, "unit": "kWh"}
